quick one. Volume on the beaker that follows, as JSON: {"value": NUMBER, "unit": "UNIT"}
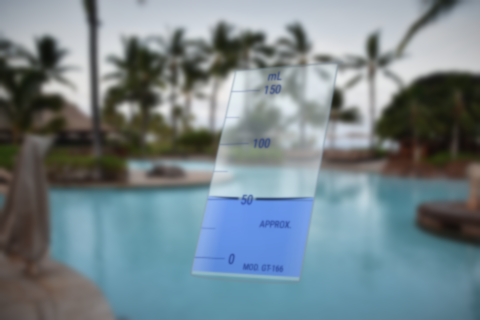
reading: {"value": 50, "unit": "mL"}
